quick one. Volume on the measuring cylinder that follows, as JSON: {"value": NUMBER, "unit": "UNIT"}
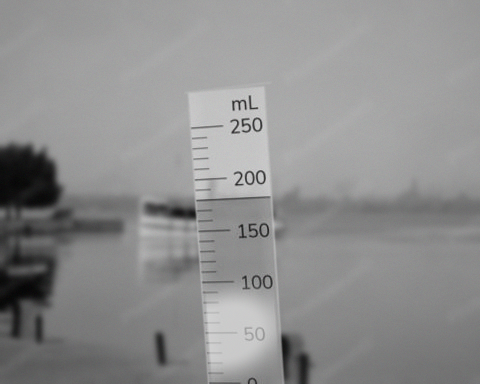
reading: {"value": 180, "unit": "mL"}
